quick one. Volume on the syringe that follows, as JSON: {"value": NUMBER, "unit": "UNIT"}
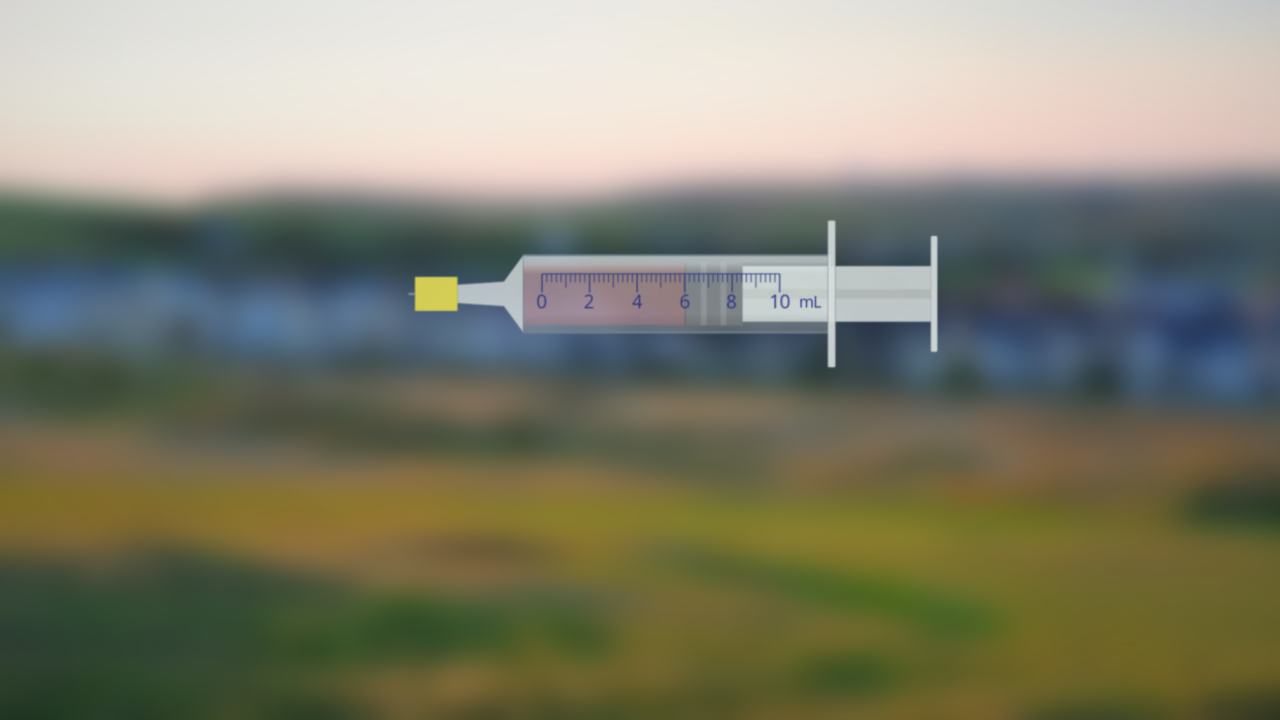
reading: {"value": 6, "unit": "mL"}
